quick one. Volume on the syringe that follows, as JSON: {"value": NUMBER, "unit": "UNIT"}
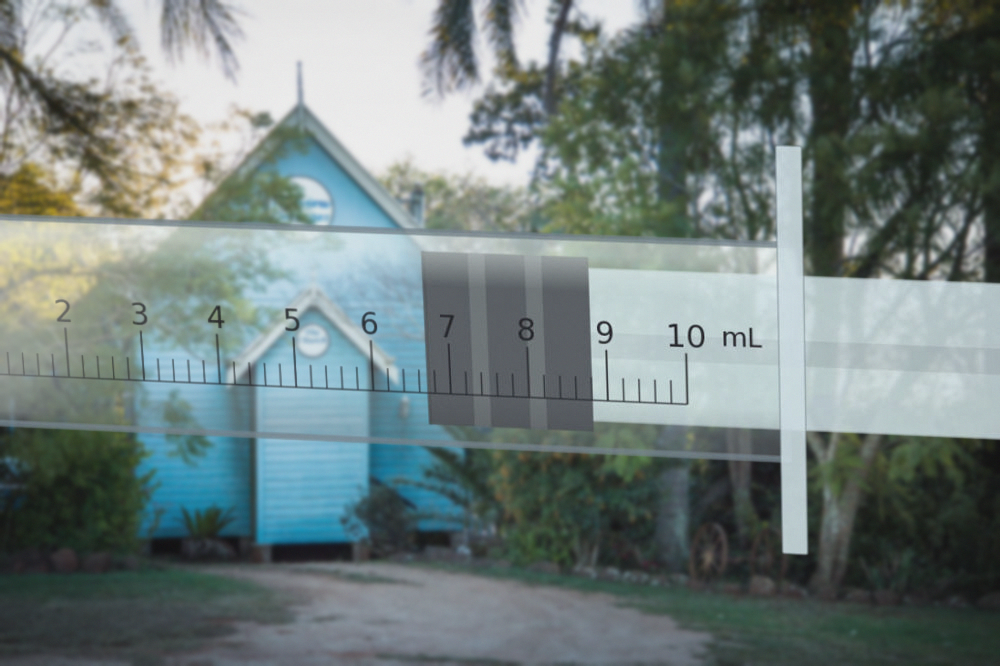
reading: {"value": 6.7, "unit": "mL"}
